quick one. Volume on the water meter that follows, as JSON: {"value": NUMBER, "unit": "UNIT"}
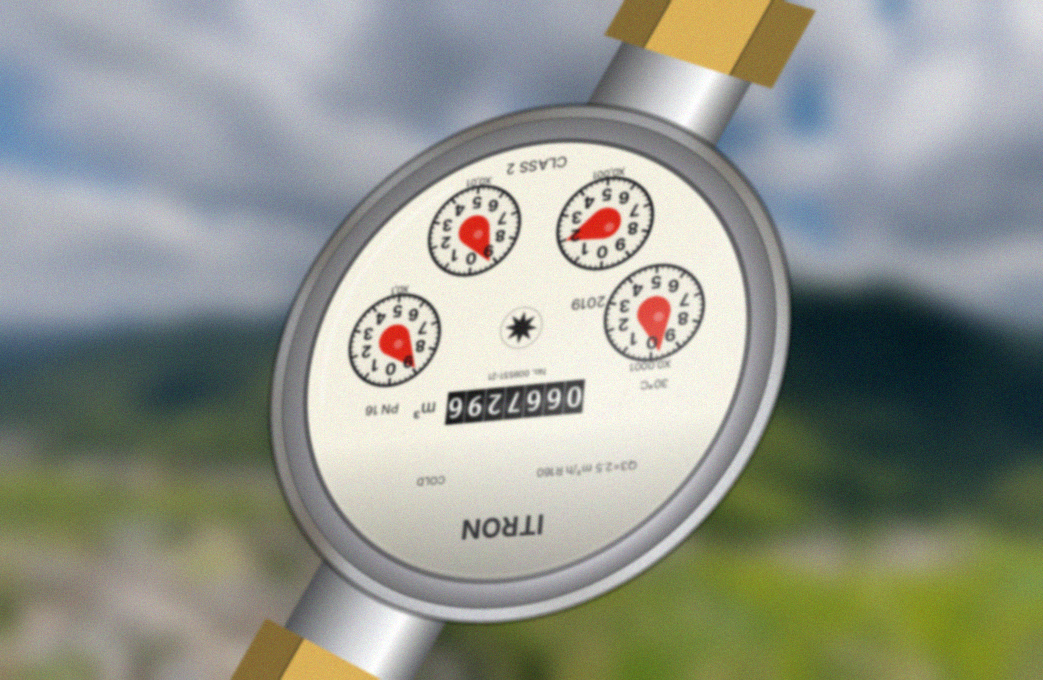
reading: {"value": 667296.8919, "unit": "m³"}
